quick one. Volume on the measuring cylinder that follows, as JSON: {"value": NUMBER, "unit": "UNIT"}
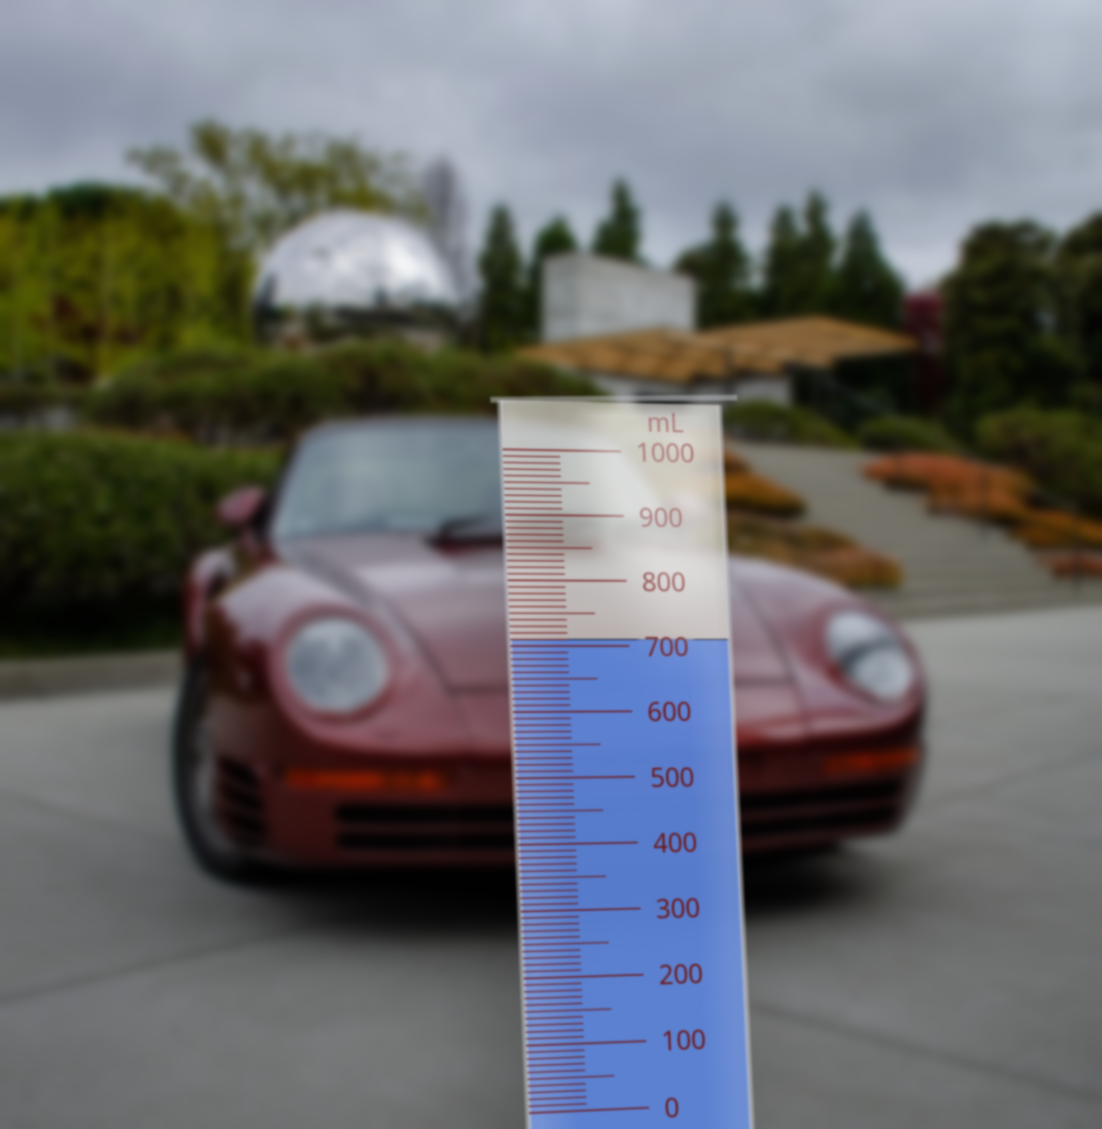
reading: {"value": 710, "unit": "mL"}
